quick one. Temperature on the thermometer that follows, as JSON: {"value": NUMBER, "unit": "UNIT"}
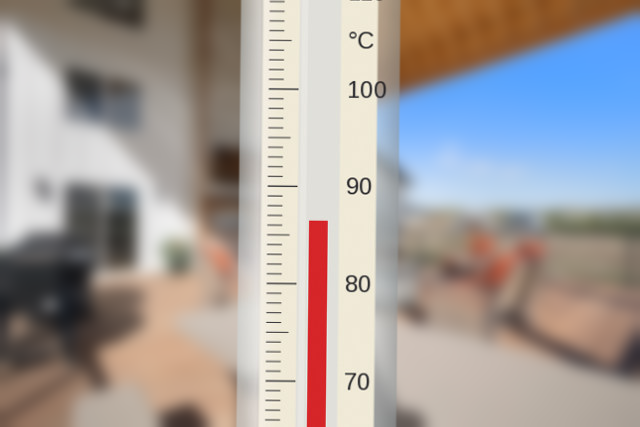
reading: {"value": 86.5, "unit": "°C"}
